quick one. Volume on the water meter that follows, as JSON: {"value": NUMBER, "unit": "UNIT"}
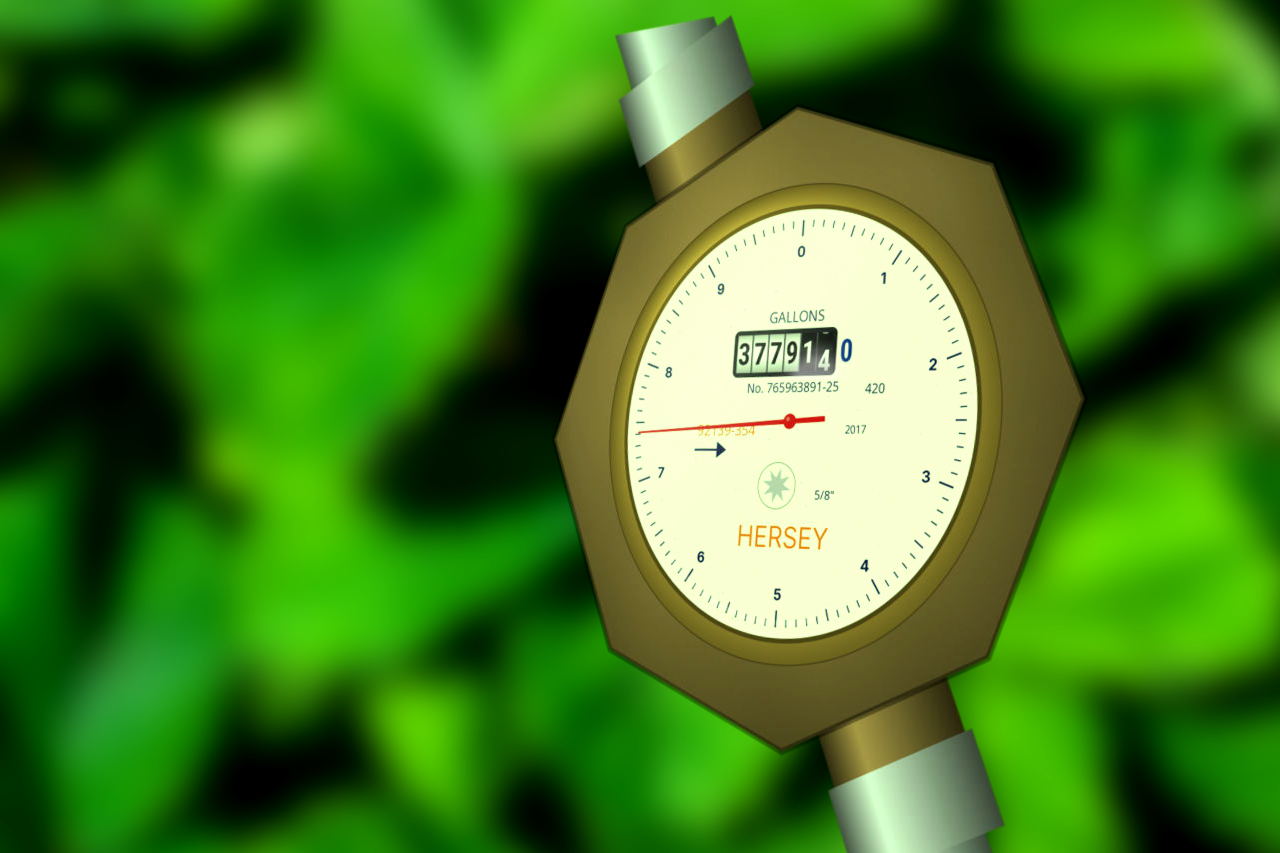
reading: {"value": 3779137.4, "unit": "gal"}
